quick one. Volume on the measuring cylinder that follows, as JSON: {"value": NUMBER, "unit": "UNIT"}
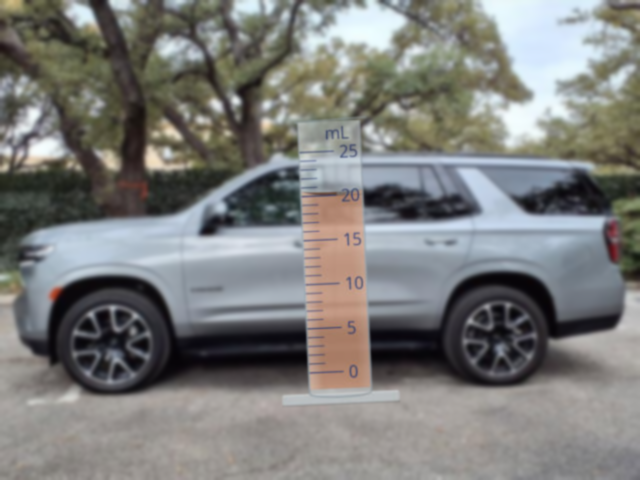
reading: {"value": 20, "unit": "mL"}
